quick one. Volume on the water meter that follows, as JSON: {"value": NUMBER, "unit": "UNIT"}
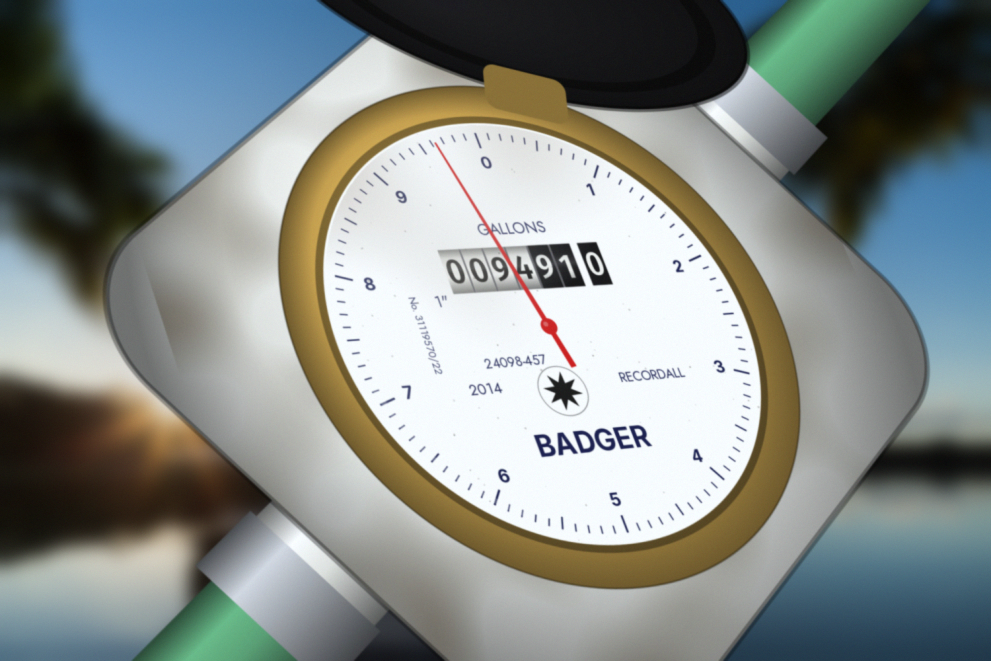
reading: {"value": 94909.6, "unit": "gal"}
